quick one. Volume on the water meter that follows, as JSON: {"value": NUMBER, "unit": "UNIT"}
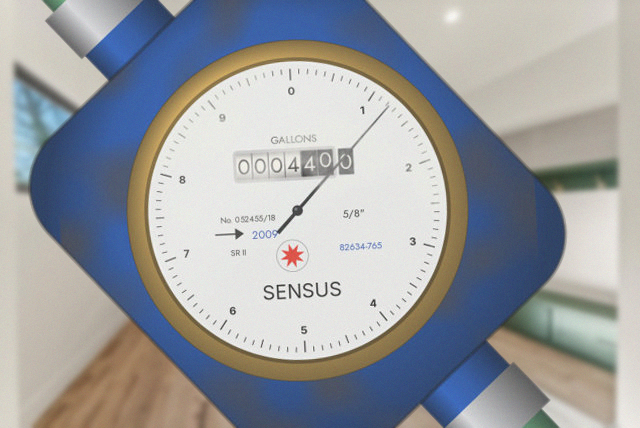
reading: {"value": 4401.2, "unit": "gal"}
